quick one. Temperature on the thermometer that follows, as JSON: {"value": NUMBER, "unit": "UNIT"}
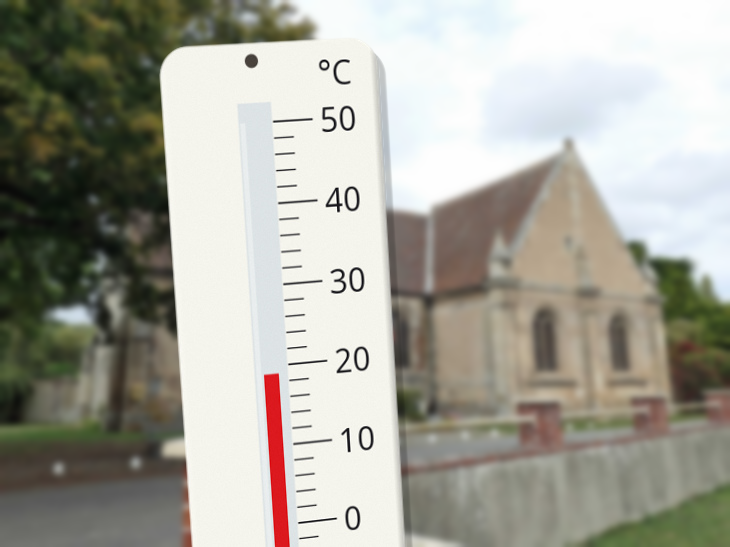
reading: {"value": 19, "unit": "°C"}
